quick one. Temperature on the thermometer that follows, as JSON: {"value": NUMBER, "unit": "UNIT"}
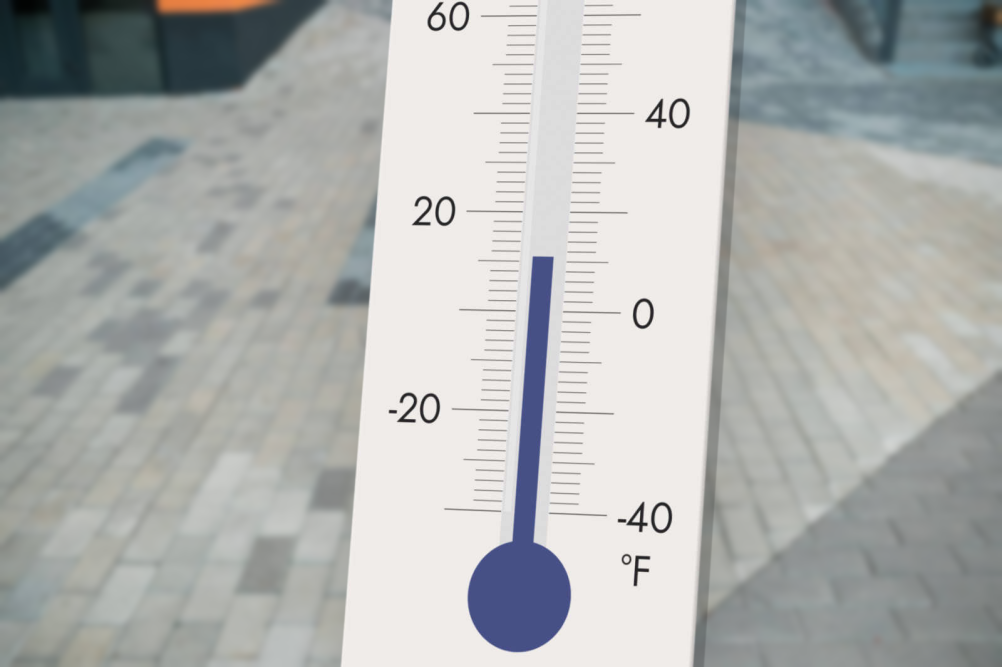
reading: {"value": 11, "unit": "°F"}
